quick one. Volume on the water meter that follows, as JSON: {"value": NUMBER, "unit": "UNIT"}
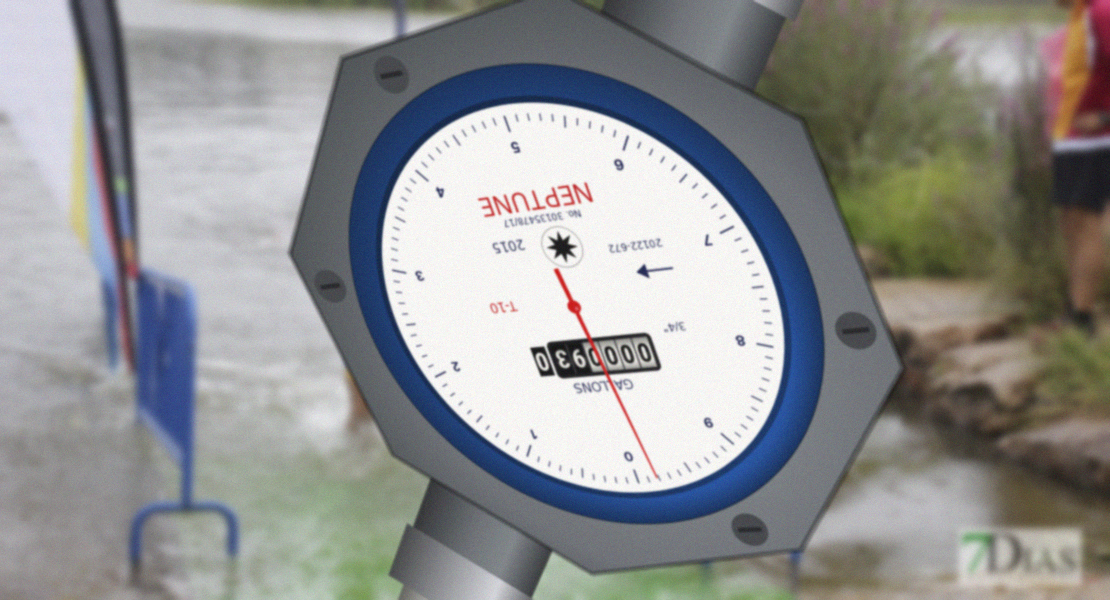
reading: {"value": 929.8, "unit": "gal"}
